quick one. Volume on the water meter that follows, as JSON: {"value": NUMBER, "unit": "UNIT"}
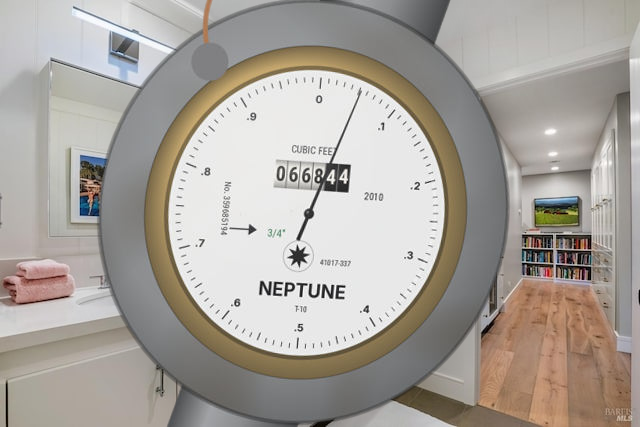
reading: {"value": 66844.05, "unit": "ft³"}
